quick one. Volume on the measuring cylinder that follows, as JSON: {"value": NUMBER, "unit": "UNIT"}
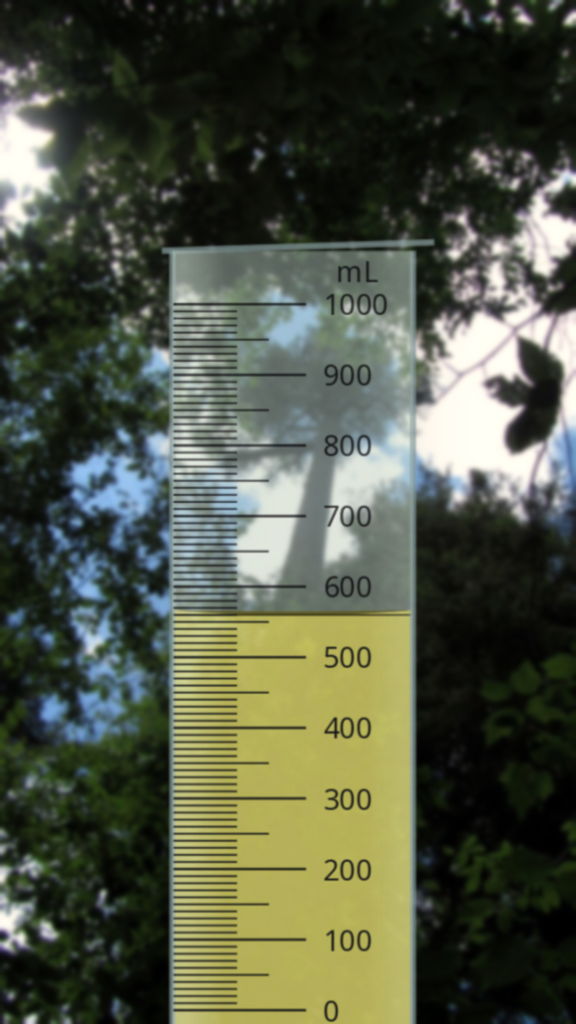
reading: {"value": 560, "unit": "mL"}
